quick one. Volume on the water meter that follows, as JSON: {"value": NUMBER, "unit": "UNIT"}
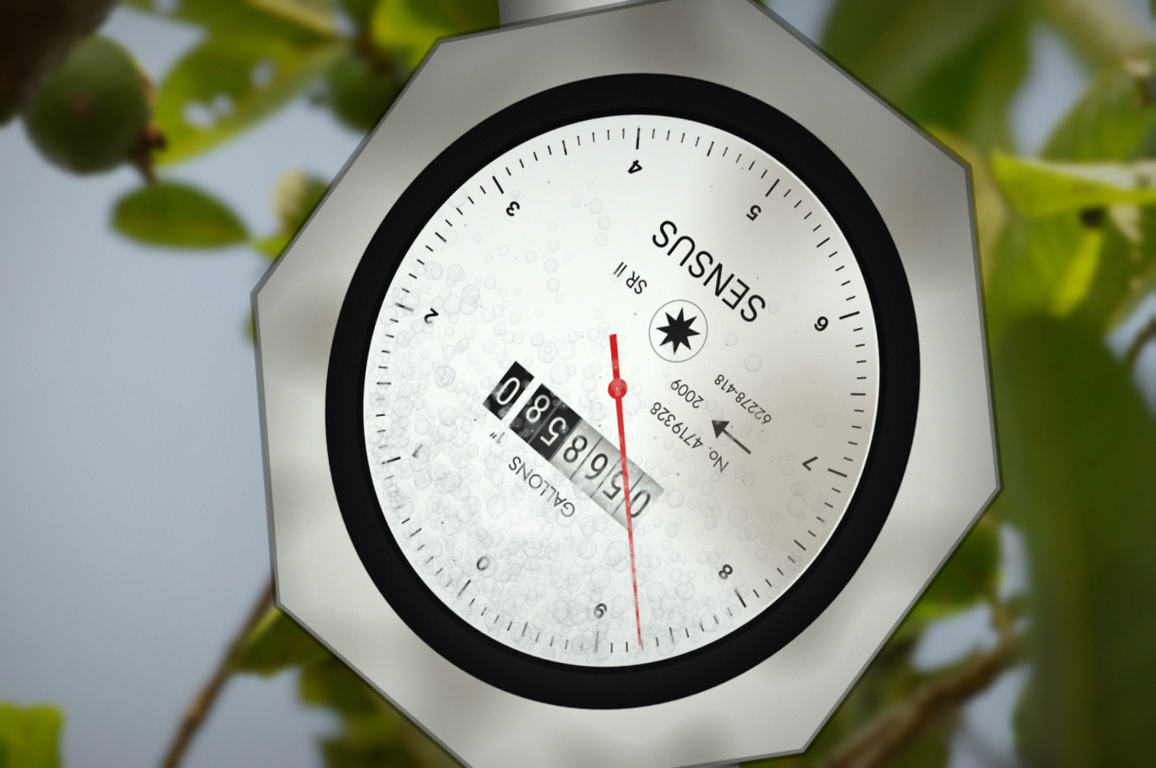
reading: {"value": 568578.7, "unit": "gal"}
